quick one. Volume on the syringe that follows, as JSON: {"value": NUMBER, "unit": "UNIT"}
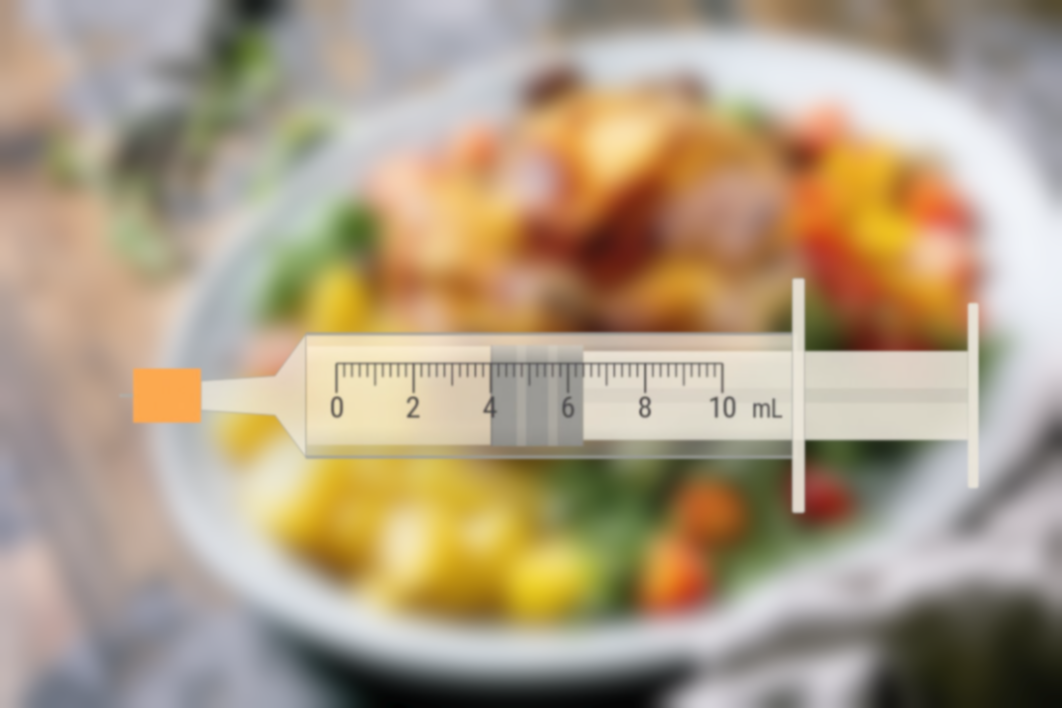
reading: {"value": 4, "unit": "mL"}
